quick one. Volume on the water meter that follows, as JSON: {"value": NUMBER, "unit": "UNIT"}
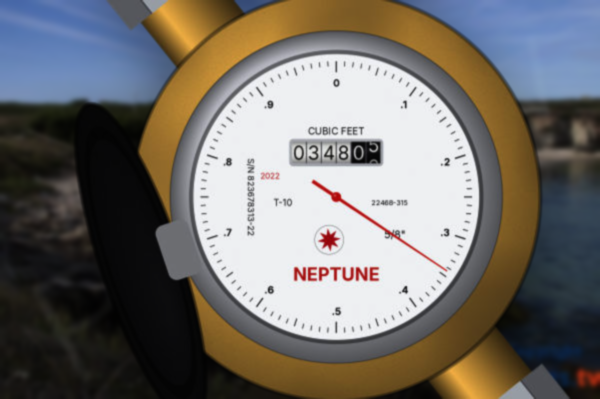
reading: {"value": 34805.34, "unit": "ft³"}
